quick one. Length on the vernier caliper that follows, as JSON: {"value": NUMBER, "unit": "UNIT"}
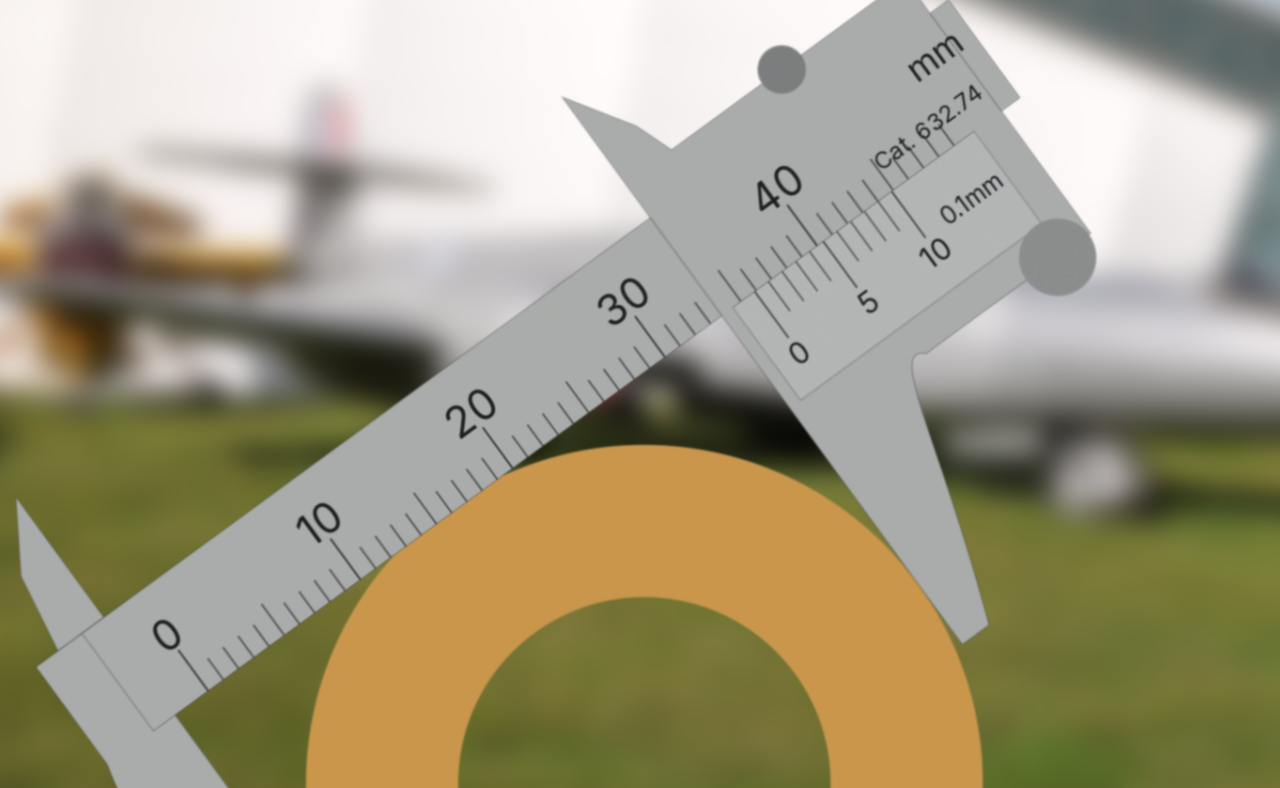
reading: {"value": 35.9, "unit": "mm"}
